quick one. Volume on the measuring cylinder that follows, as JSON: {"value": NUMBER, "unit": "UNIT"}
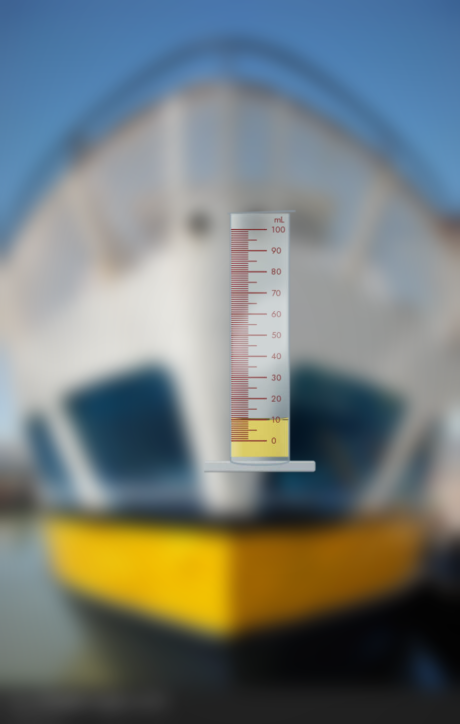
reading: {"value": 10, "unit": "mL"}
